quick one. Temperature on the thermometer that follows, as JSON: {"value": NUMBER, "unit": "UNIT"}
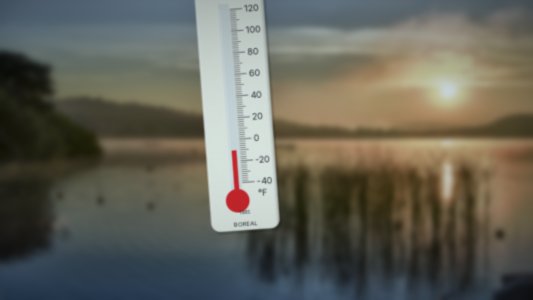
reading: {"value": -10, "unit": "°F"}
